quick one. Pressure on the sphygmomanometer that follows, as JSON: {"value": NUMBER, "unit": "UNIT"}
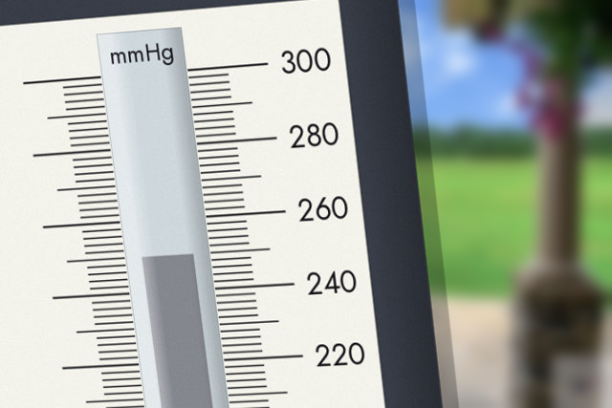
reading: {"value": 250, "unit": "mmHg"}
